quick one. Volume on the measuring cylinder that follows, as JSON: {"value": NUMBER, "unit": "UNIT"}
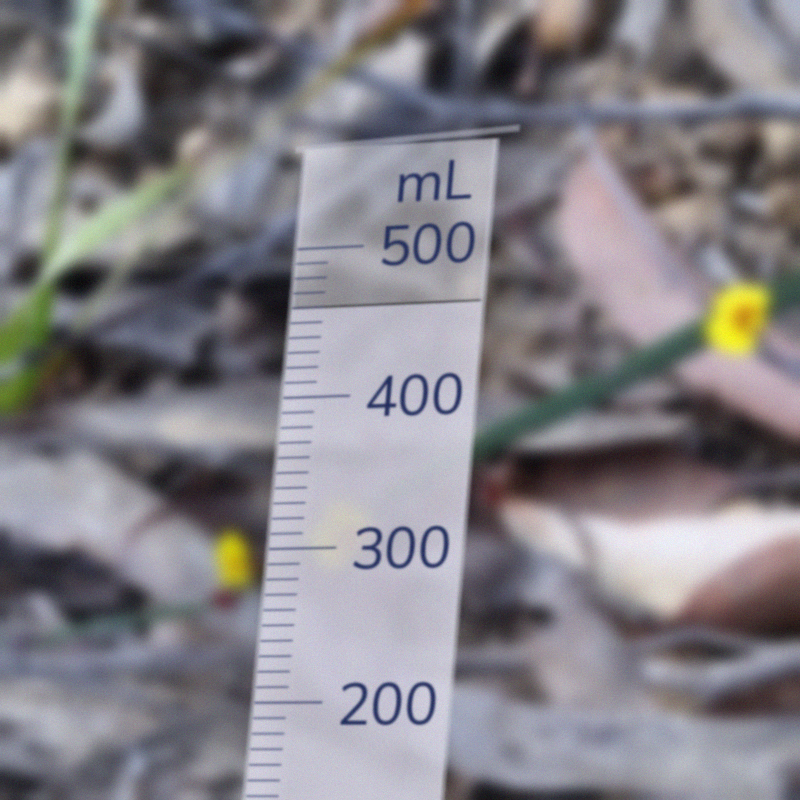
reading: {"value": 460, "unit": "mL"}
